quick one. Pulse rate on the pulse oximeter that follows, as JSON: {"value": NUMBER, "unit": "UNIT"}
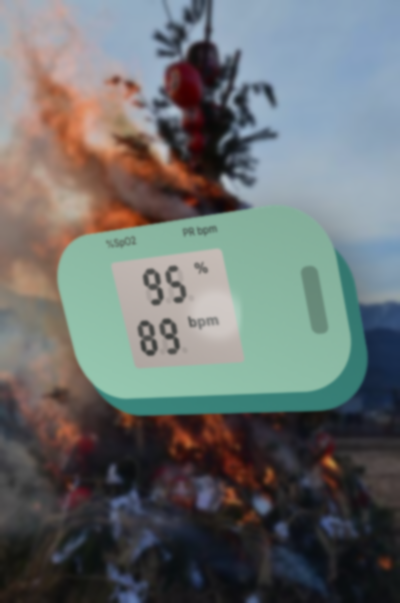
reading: {"value": 89, "unit": "bpm"}
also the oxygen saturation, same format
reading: {"value": 95, "unit": "%"}
